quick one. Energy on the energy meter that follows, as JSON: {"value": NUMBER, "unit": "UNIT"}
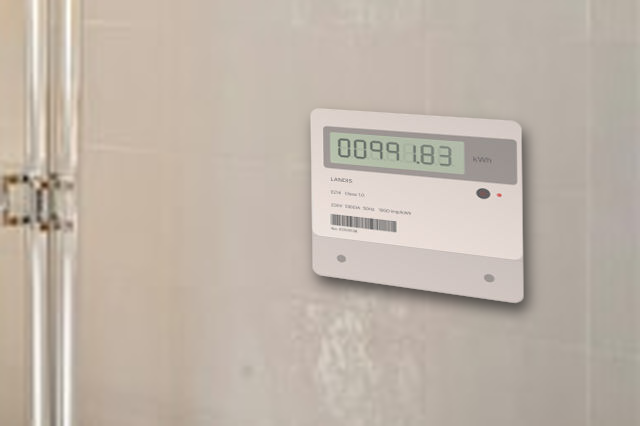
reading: {"value": 991.83, "unit": "kWh"}
